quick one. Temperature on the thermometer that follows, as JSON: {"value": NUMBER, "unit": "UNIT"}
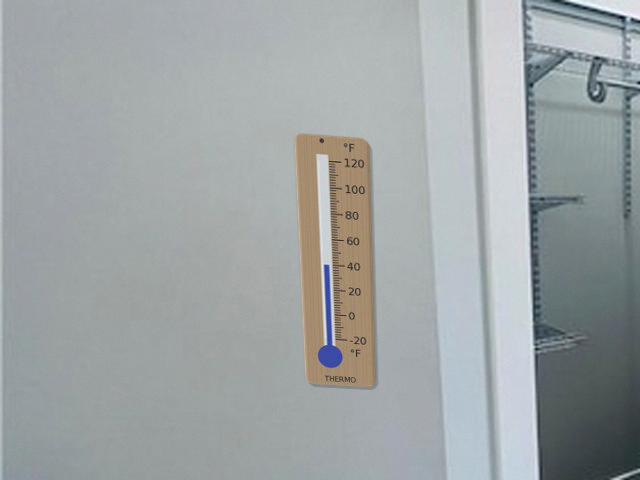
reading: {"value": 40, "unit": "°F"}
